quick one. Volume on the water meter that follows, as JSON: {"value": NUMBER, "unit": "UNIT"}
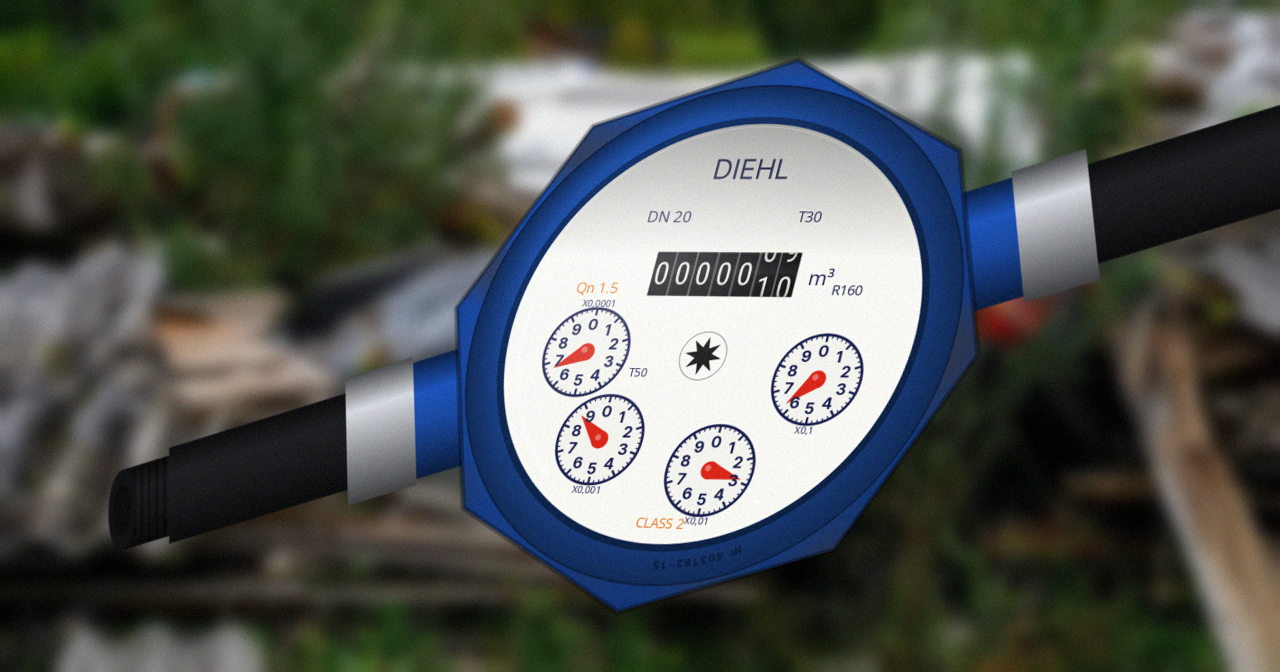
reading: {"value": 9.6286, "unit": "m³"}
